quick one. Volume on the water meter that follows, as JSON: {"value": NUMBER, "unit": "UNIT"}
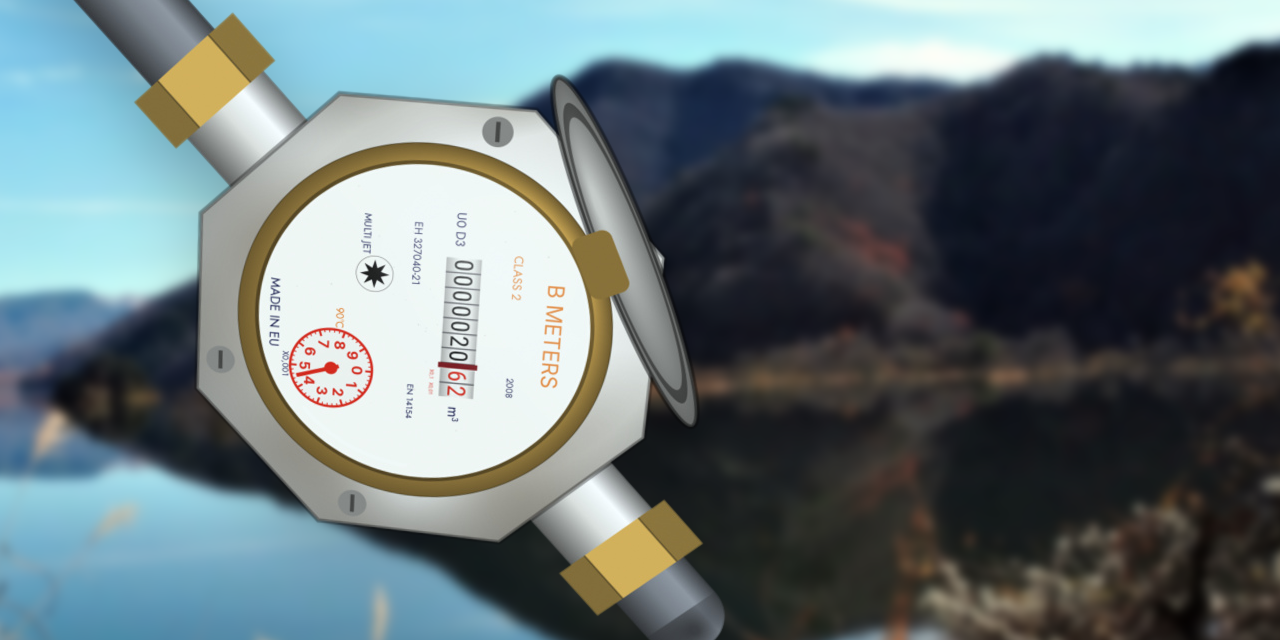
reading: {"value": 20.624, "unit": "m³"}
